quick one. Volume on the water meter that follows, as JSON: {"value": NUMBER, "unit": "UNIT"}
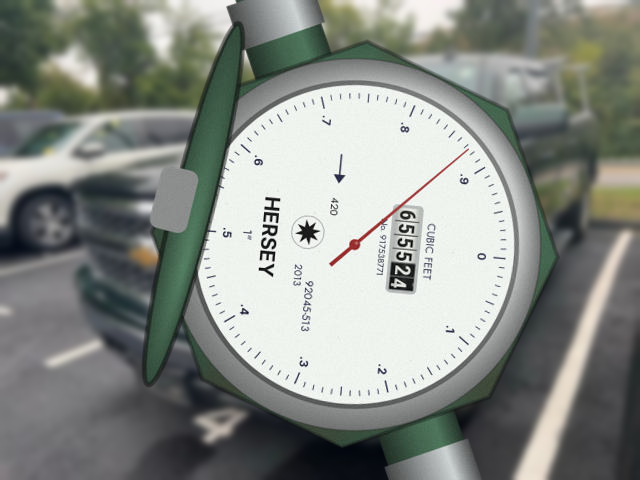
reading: {"value": 655523.87, "unit": "ft³"}
